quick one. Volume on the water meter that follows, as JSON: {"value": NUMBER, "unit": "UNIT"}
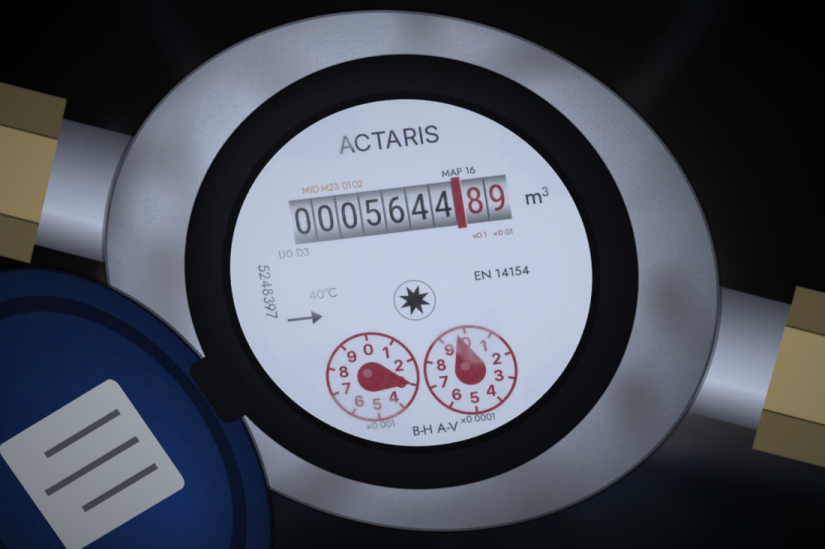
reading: {"value": 5644.8929, "unit": "m³"}
